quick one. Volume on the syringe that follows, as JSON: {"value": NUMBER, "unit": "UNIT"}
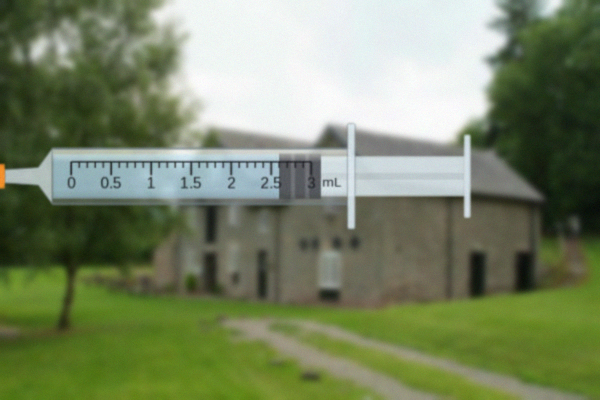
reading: {"value": 2.6, "unit": "mL"}
